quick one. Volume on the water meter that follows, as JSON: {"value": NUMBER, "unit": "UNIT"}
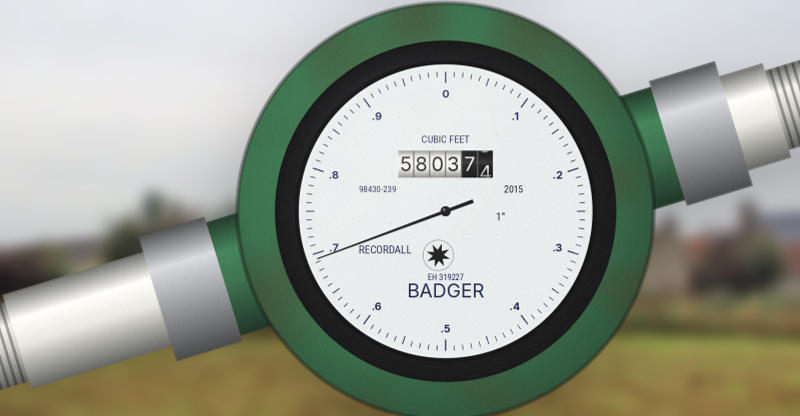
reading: {"value": 580373.69, "unit": "ft³"}
